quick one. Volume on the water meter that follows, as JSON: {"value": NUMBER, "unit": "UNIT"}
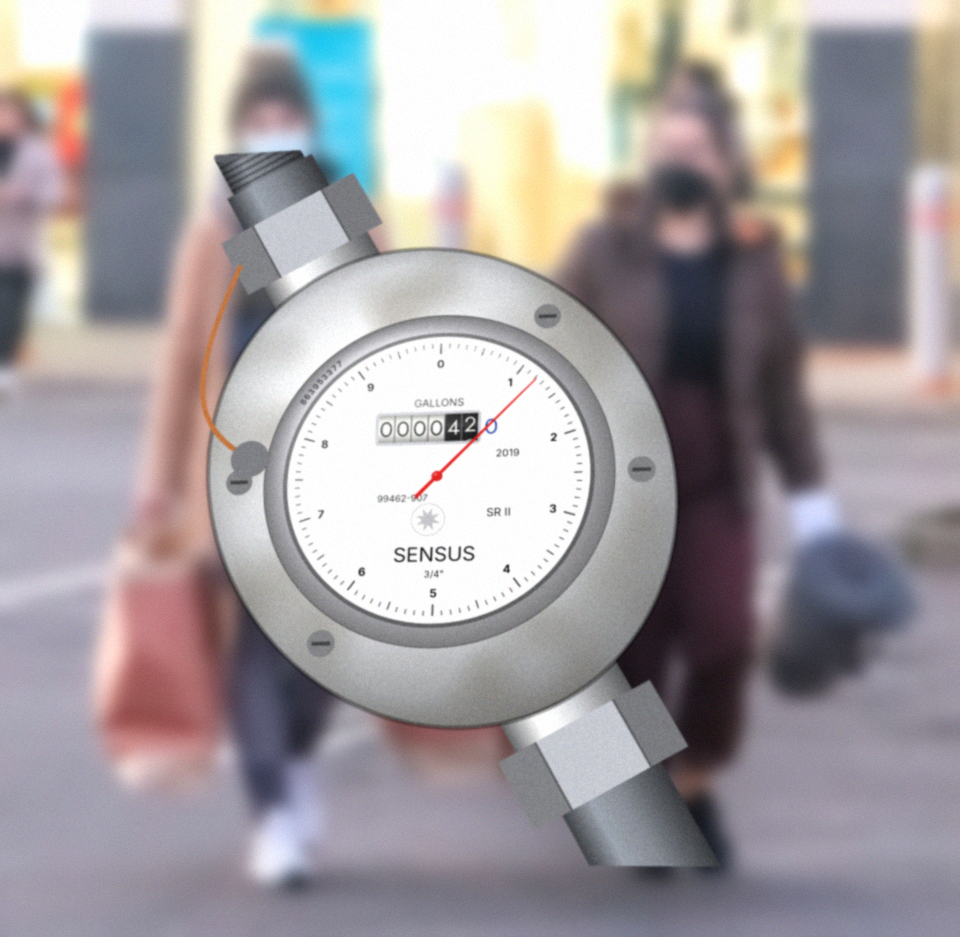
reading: {"value": 421.2, "unit": "gal"}
